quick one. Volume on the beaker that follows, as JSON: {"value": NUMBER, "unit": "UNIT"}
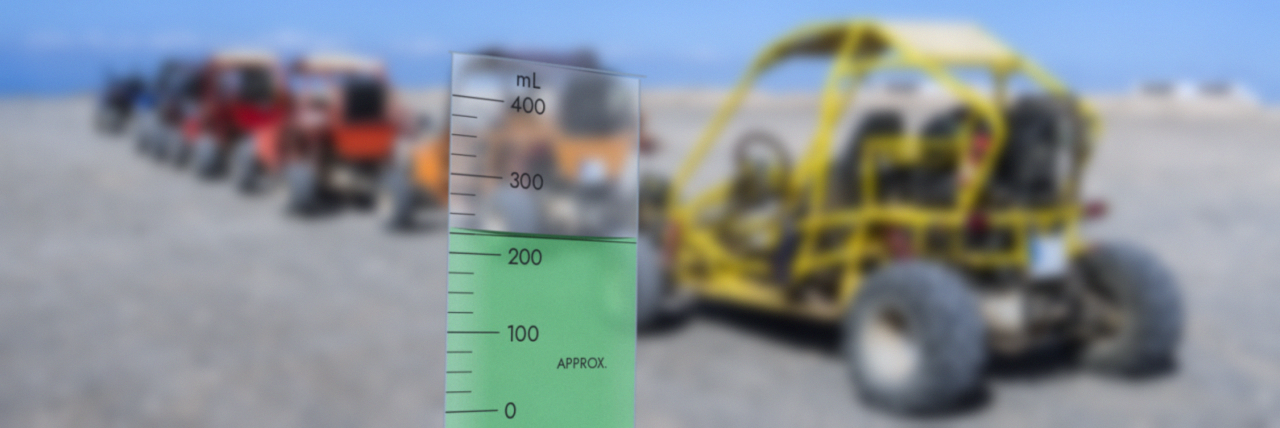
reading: {"value": 225, "unit": "mL"}
